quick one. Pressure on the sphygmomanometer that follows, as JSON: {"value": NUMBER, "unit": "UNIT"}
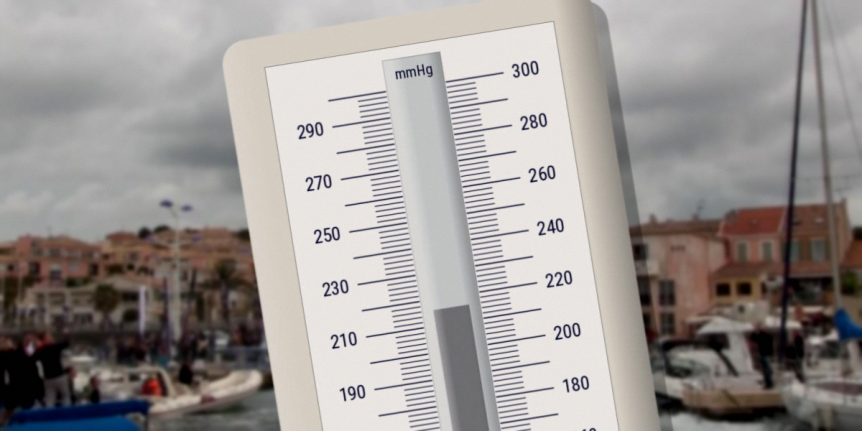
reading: {"value": 216, "unit": "mmHg"}
